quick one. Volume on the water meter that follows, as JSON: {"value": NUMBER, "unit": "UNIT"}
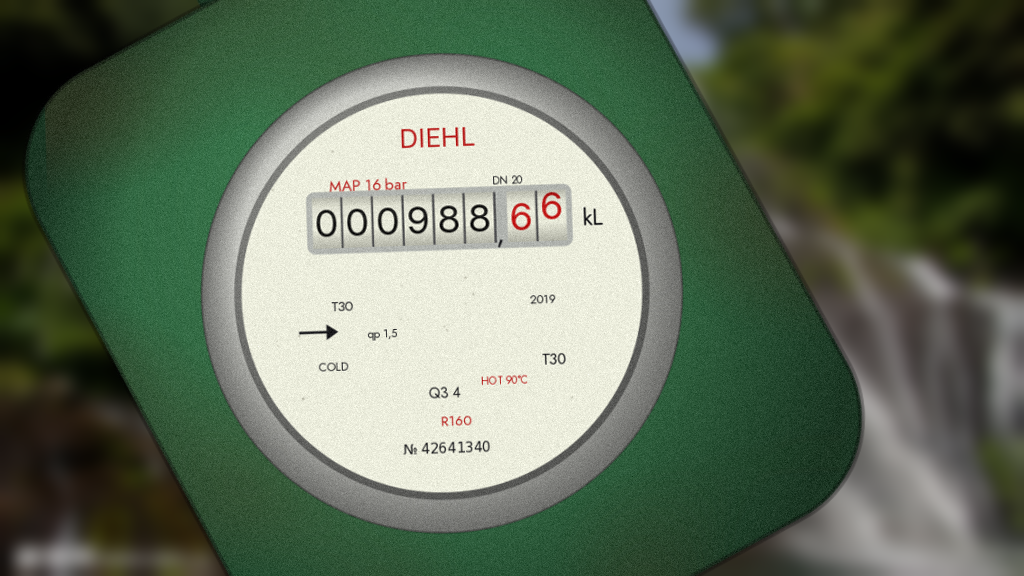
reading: {"value": 988.66, "unit": "kL"}
